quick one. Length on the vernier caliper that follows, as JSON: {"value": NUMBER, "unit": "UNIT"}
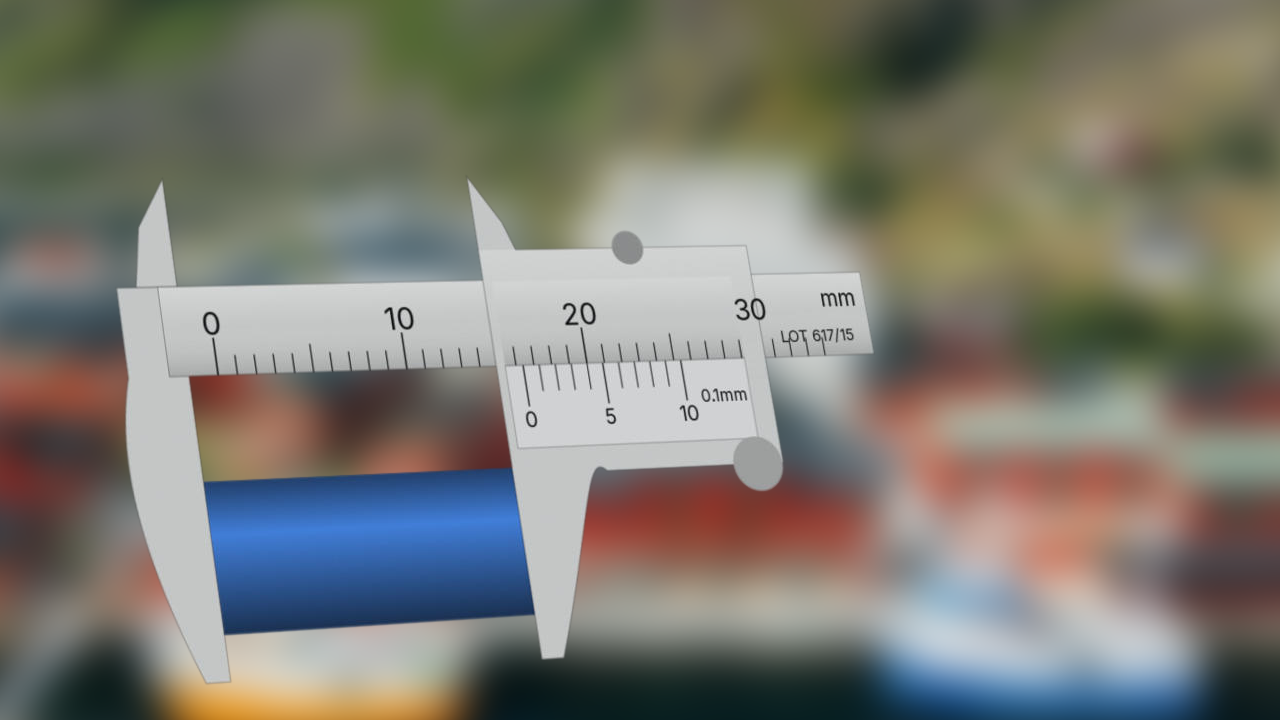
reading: {"value": 16.4, "unit": "mm"}
